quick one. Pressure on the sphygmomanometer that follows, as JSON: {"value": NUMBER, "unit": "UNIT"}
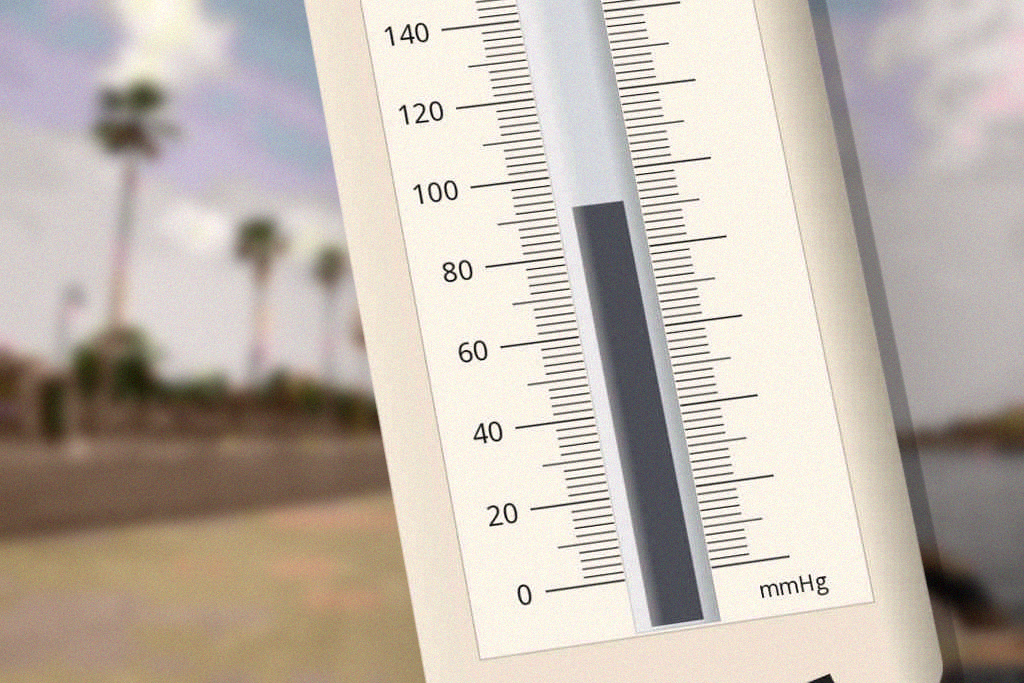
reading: {"value": 92, "unit": "mmHg"}
